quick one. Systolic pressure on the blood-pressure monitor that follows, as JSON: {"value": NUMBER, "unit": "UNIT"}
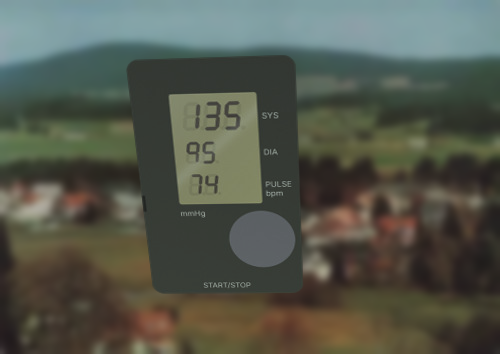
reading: {"value": 135, "unit": "mmHg"}
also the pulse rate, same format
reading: {"value": 74, "unit": "bpm"}
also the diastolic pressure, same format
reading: {"value": 95, "unit": "mmHg"}
